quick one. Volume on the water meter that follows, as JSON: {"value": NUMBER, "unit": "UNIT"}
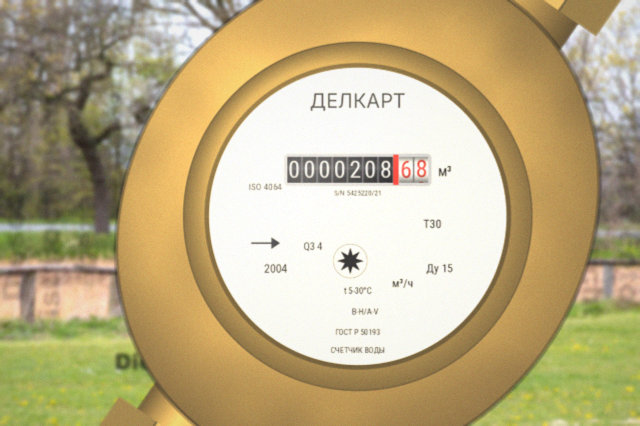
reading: {"value": 208.68, "unit": "m³"}
